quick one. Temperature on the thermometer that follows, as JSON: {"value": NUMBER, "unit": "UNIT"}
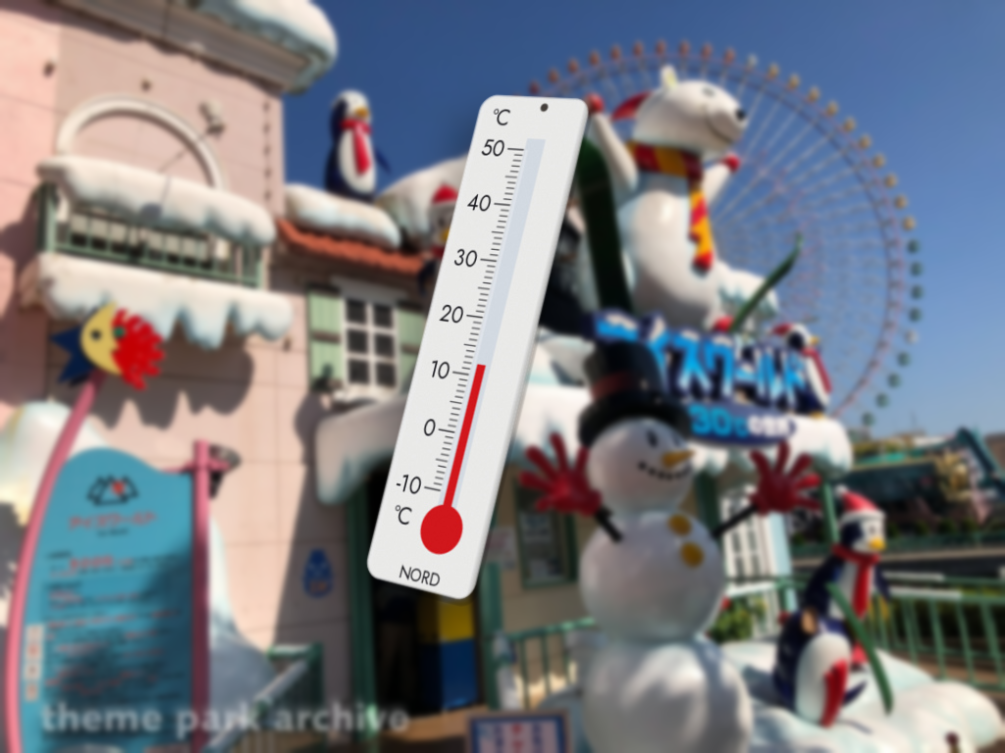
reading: {"value": 12, "unit": "°C"}
